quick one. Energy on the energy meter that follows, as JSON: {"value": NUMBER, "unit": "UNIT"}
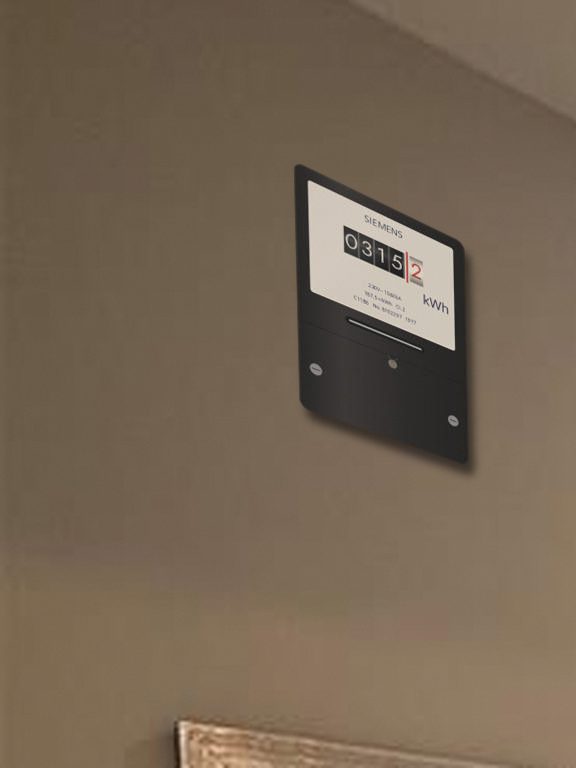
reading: {"value": 315.2, "unit": "kWh"}
